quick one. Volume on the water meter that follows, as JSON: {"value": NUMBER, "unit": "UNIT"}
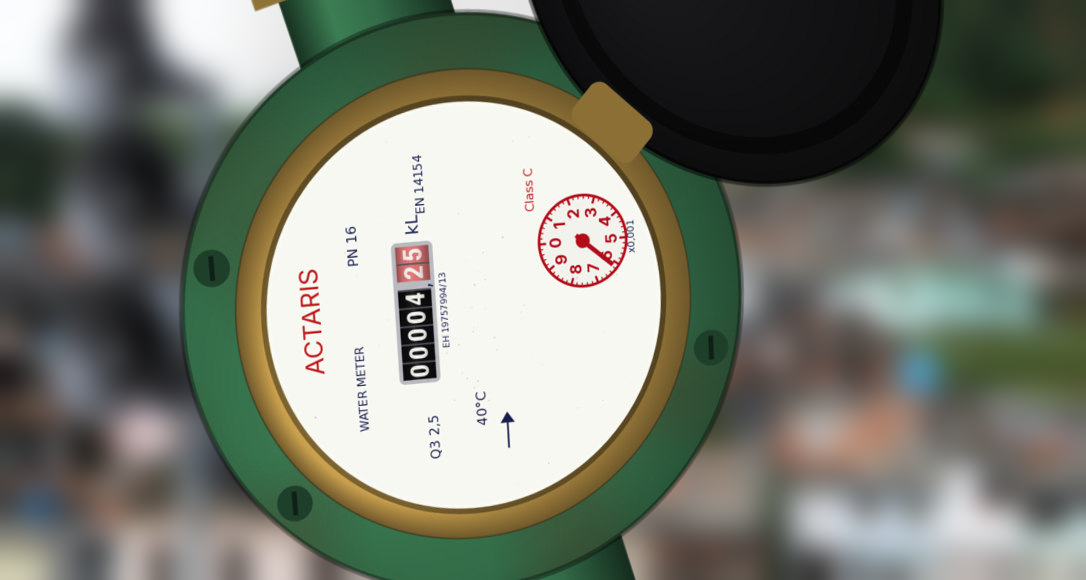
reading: {"value": 4.256, "unit": "kL"}
